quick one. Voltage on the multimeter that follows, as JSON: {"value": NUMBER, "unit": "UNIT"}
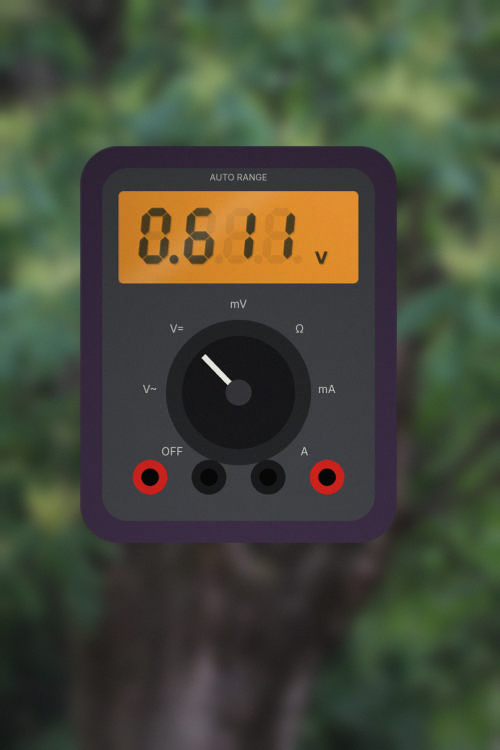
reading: {"value": 0.611, "unit": "V"}
